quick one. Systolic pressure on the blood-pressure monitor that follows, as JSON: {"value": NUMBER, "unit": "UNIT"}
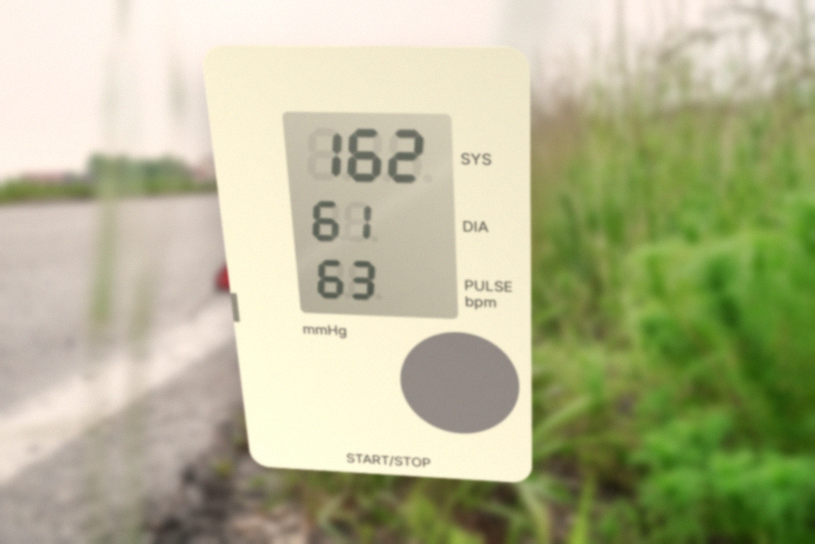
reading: {"value": 162, "unit": "mmHg"}
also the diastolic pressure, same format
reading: {"value": 61, "unit": "mmHg"}
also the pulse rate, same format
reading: {"value": 63, "unit": "bpm"}
